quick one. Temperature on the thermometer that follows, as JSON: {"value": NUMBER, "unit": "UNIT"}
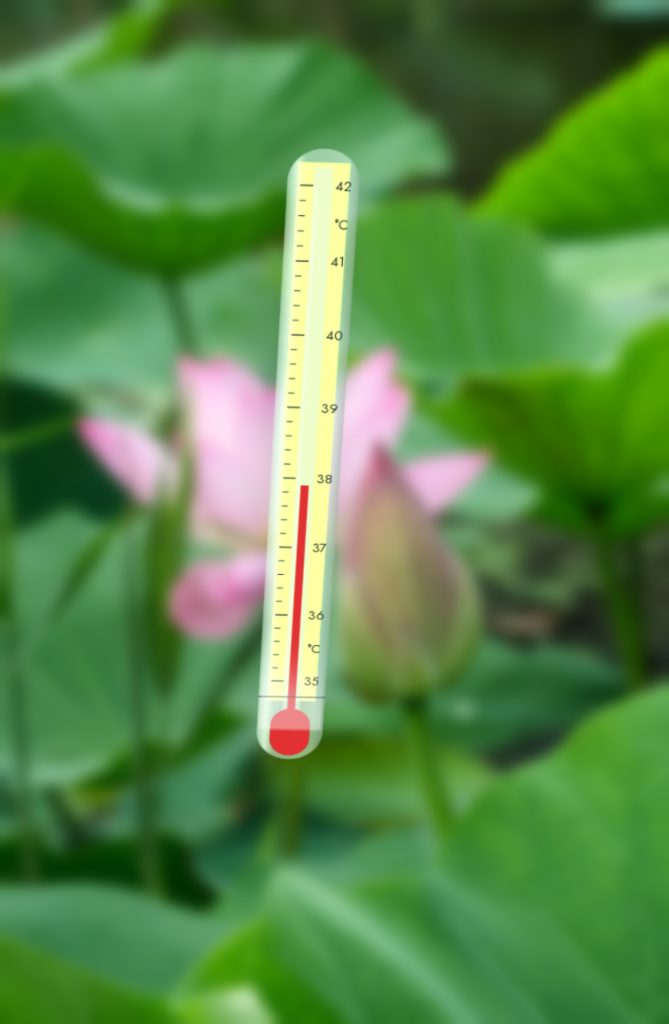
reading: {"value": 37.9, "unit": "°C"}
